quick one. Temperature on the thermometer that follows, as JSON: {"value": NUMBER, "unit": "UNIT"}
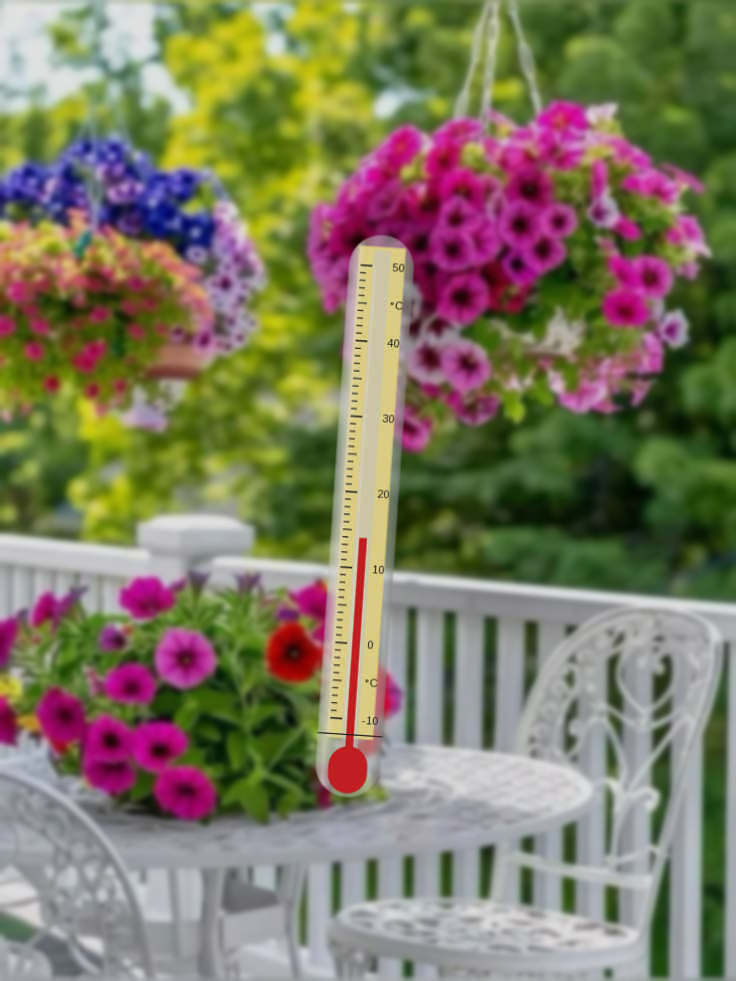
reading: {"value": 14, "unit": "°C"}
